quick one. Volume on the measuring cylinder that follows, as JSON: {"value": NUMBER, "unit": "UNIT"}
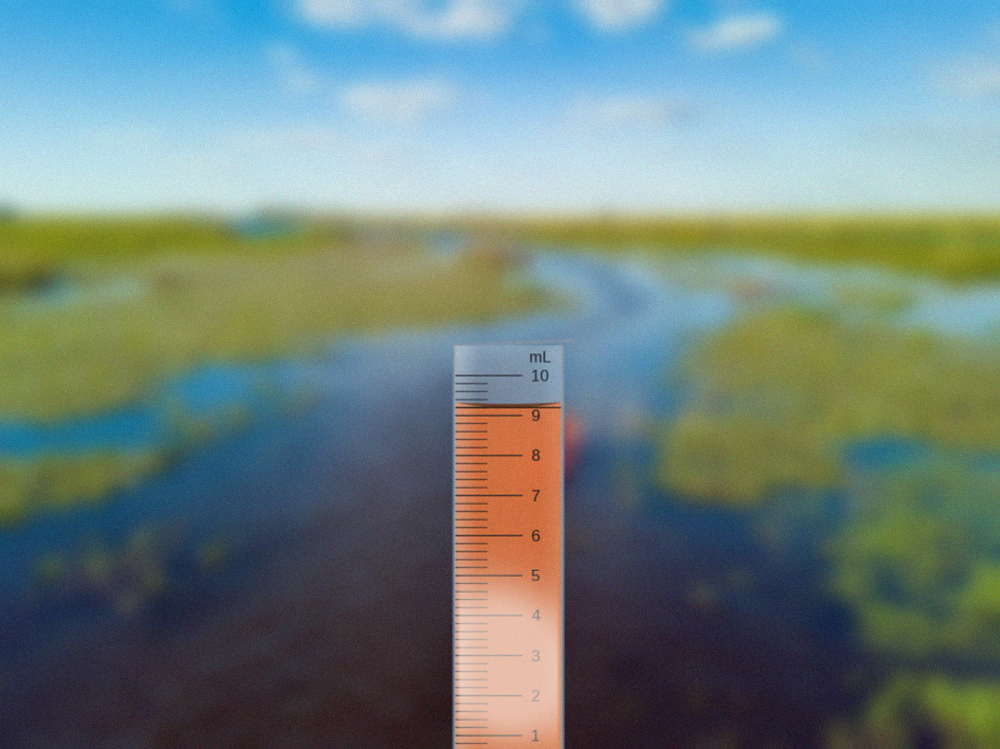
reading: {"value": 9.2, "unit": "mL"}
